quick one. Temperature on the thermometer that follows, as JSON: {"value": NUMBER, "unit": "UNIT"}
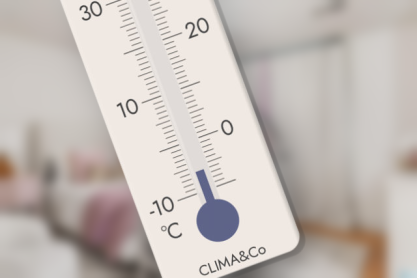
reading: {"value": -6, "unit": "°C"}
